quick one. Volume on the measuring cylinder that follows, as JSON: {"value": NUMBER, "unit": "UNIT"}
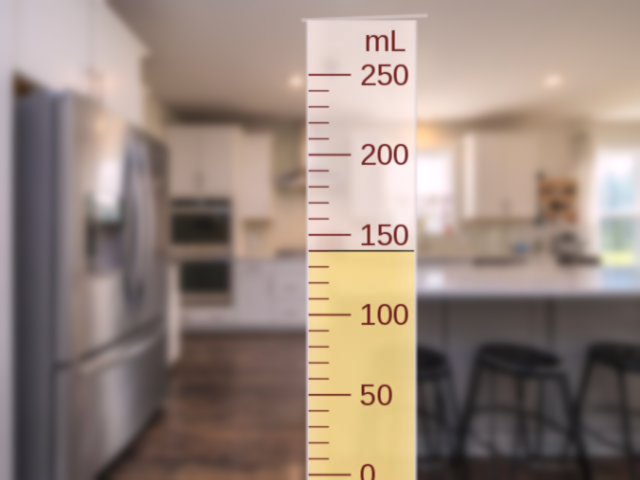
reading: {"value": 140, "unit": "mL"}
